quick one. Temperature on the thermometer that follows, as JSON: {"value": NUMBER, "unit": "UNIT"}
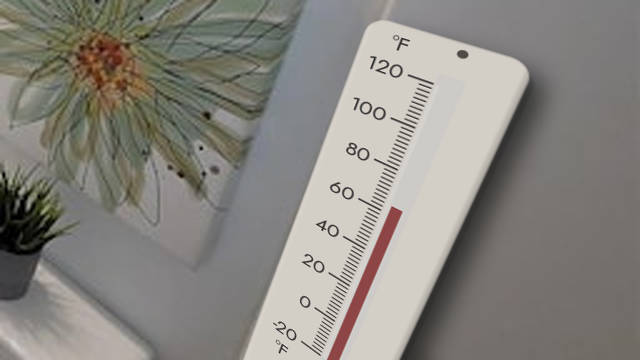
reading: {"value": 64, "unit": "°F"}
